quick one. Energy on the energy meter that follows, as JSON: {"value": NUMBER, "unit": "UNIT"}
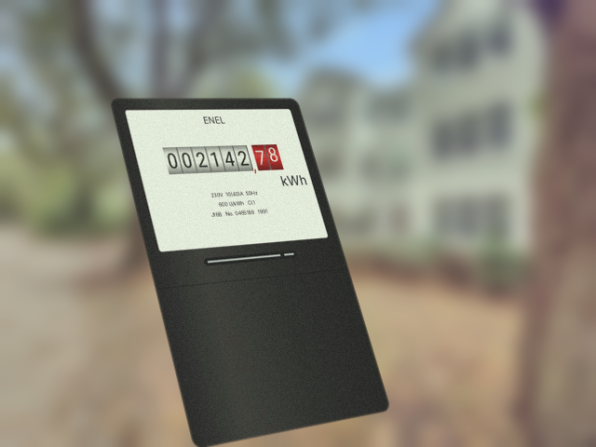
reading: {"value": 2142.78, "unit": "kWh"}
